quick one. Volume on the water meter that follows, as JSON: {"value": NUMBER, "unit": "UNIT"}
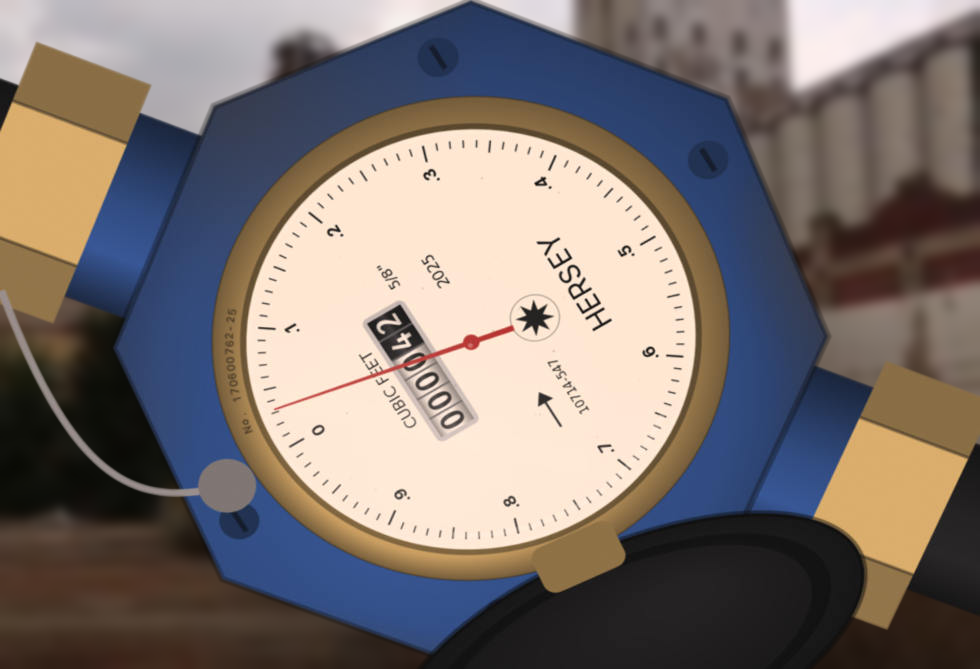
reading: {"value": 42.03, "unit": "ft³"}
